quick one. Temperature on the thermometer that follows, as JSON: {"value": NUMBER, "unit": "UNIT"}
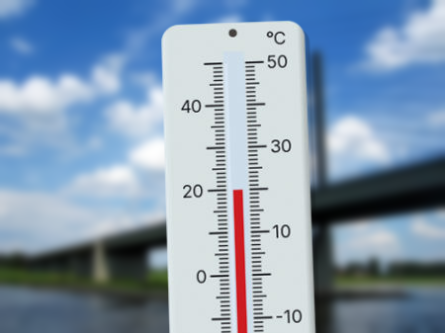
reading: {"value": 20, "unit": "°C"}
